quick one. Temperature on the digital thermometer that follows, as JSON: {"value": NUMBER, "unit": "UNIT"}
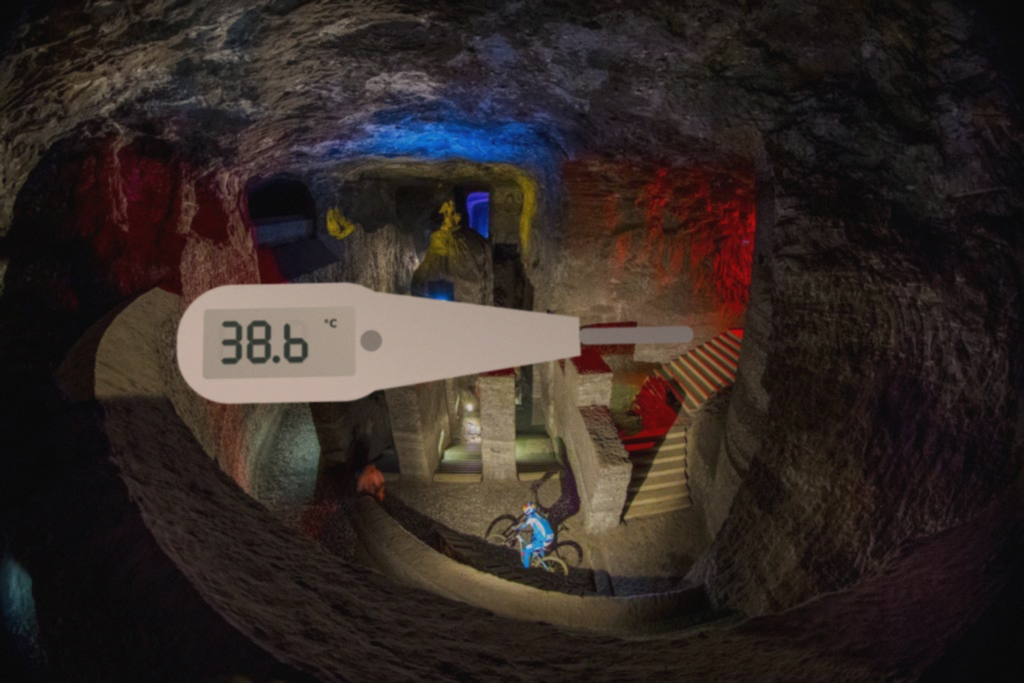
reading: {"value": 38.6, "unit": "°C"}
